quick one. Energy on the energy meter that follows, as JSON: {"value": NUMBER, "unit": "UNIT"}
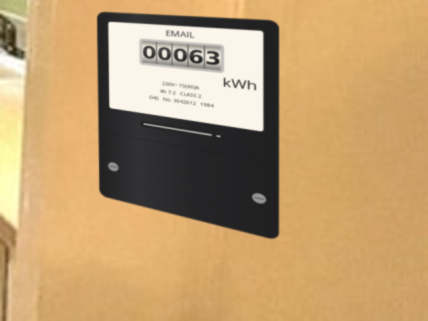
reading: {"value": 63, "unit": "kWh"}
